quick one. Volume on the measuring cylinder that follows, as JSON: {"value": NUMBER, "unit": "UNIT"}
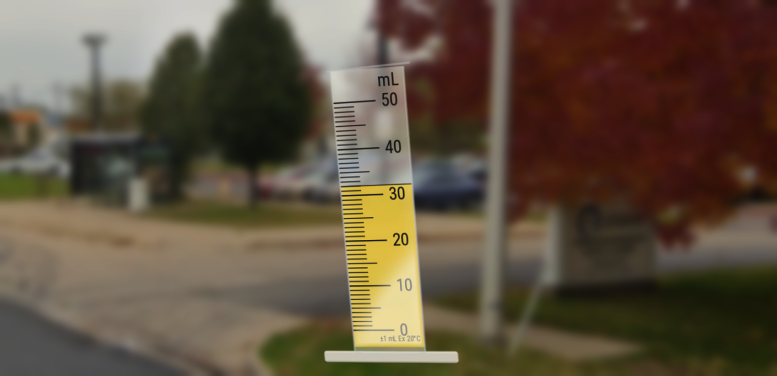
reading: {"value": 32, "unit": "mL"}
